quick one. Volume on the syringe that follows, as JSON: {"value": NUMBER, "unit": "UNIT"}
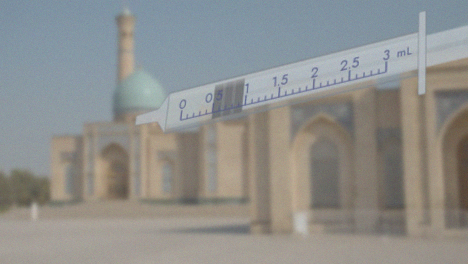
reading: {"value": 0.5, "unit": "mL"}
